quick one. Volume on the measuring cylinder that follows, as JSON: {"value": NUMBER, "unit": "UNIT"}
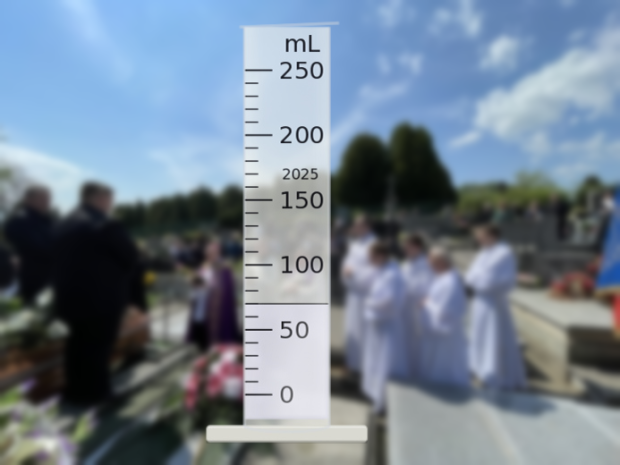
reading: {"value": 70, "unit": "mL"}
